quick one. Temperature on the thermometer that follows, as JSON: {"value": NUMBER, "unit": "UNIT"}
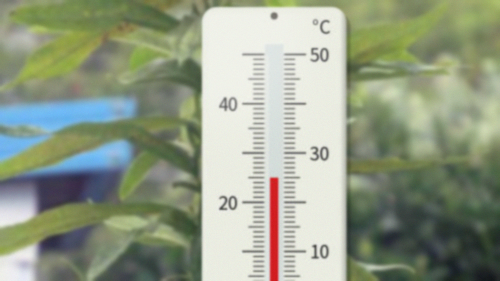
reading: {"value": 25, "unit": "°C"}
